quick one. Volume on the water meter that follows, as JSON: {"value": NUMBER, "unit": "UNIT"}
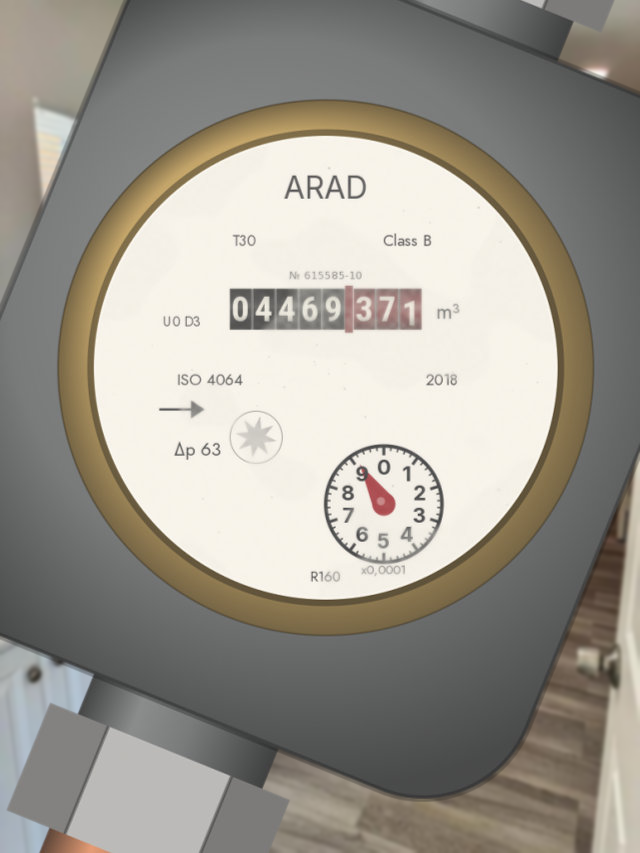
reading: {"value": 4469.3709, "unit": "m³"}
